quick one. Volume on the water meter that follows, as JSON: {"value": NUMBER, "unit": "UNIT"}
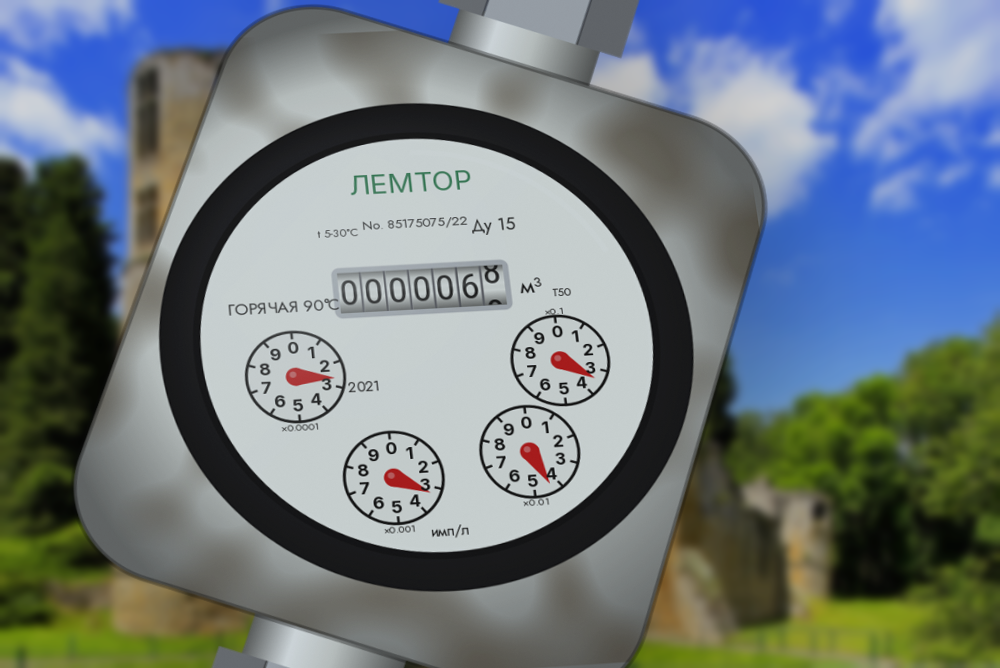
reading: {"value": 68.3432, "unit": "m³"}
